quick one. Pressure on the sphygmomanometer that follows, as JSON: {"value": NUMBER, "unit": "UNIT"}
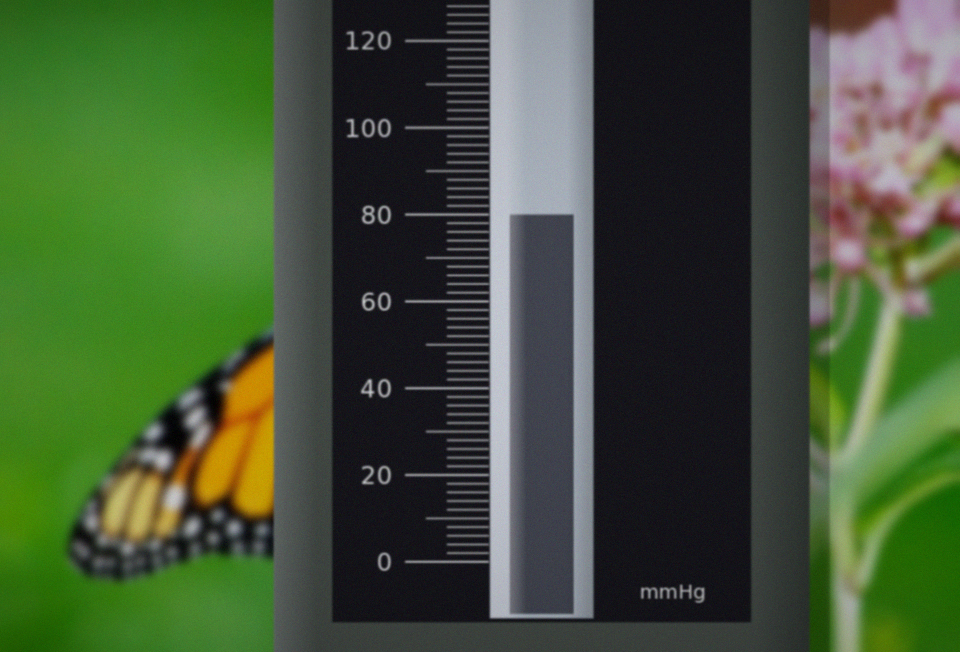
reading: {"value": 80, "unit": "mmHg"}
